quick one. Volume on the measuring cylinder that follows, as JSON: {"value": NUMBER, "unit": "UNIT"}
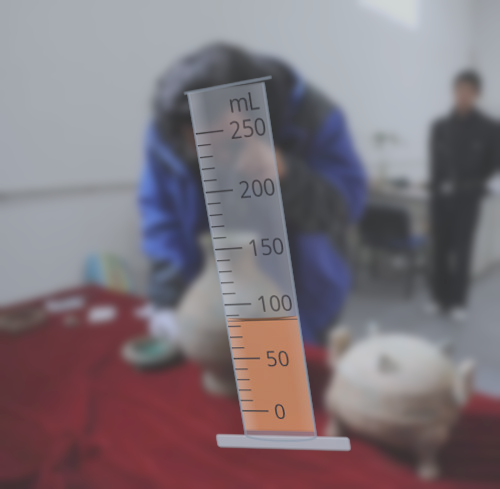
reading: {"value": 85, "unit": "mL"}
